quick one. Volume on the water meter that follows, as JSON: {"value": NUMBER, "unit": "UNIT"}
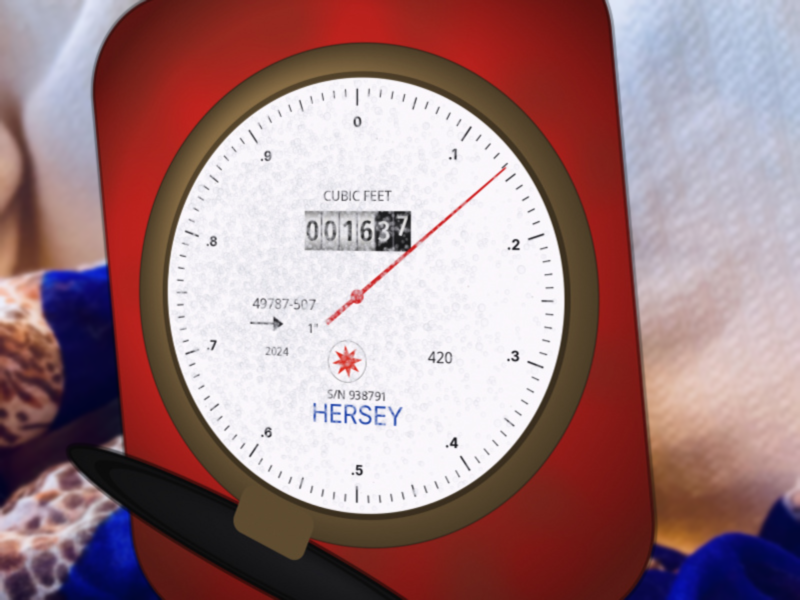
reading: {"value": 1637.14, "unit": "ft³"}
